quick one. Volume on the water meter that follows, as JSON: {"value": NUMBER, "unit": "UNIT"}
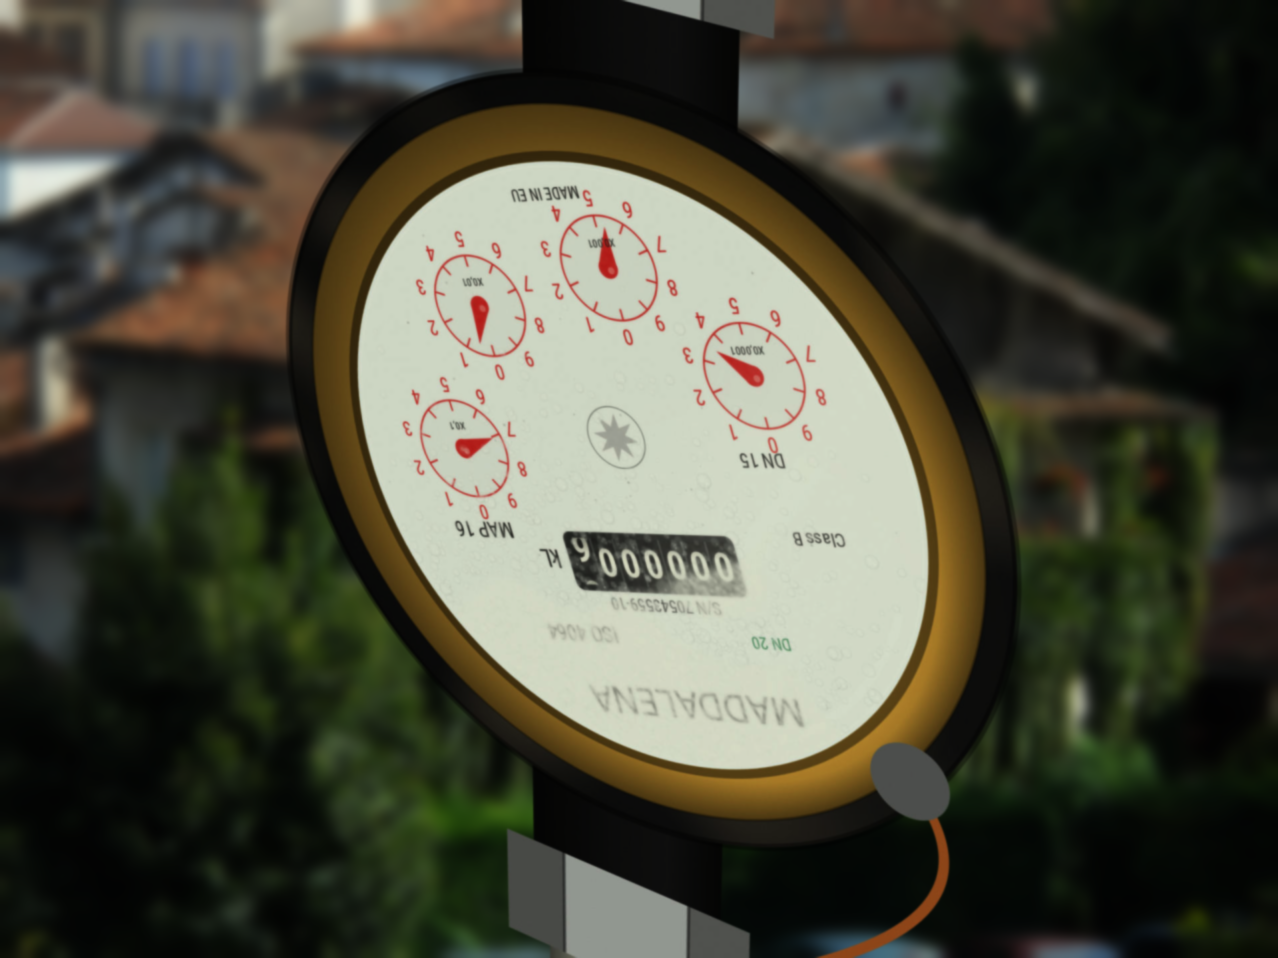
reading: {"value": 5.7053, "unit": "kL"}
